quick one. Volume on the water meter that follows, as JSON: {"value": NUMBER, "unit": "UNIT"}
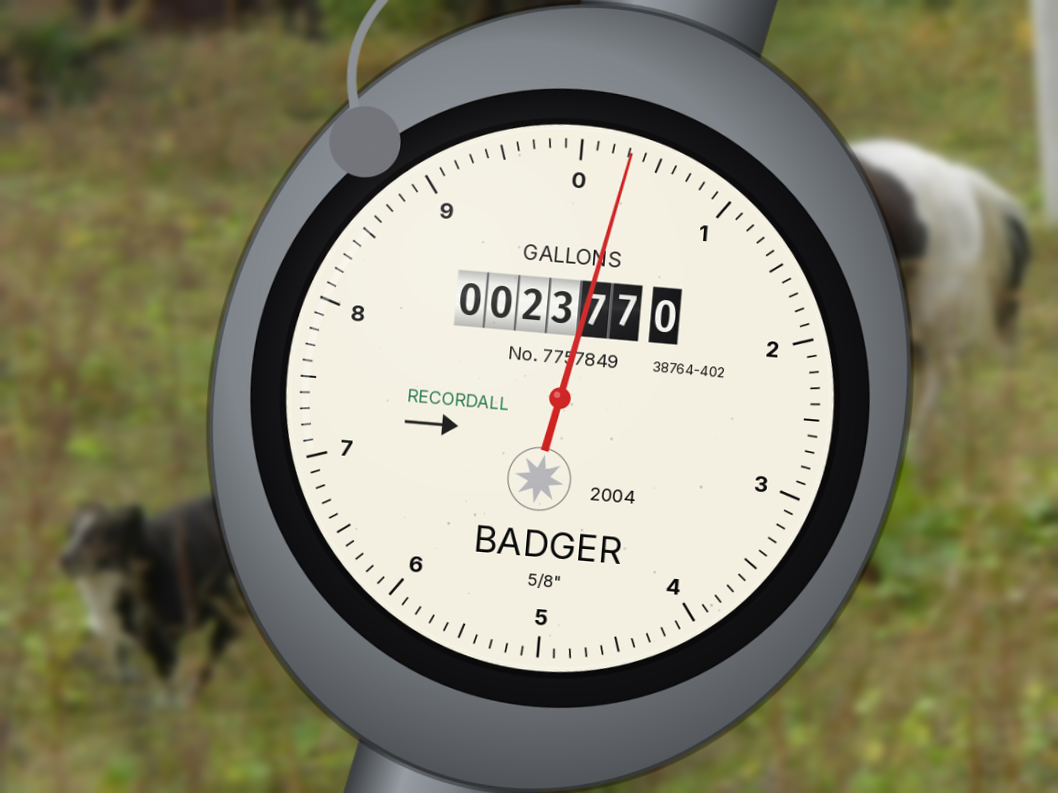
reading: {"value": 23770.3, "unit": "gal"}
